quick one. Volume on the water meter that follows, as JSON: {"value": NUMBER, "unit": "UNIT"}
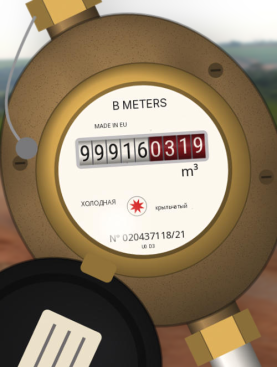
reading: {"value": 99916.0319, "unit": "m³"}
